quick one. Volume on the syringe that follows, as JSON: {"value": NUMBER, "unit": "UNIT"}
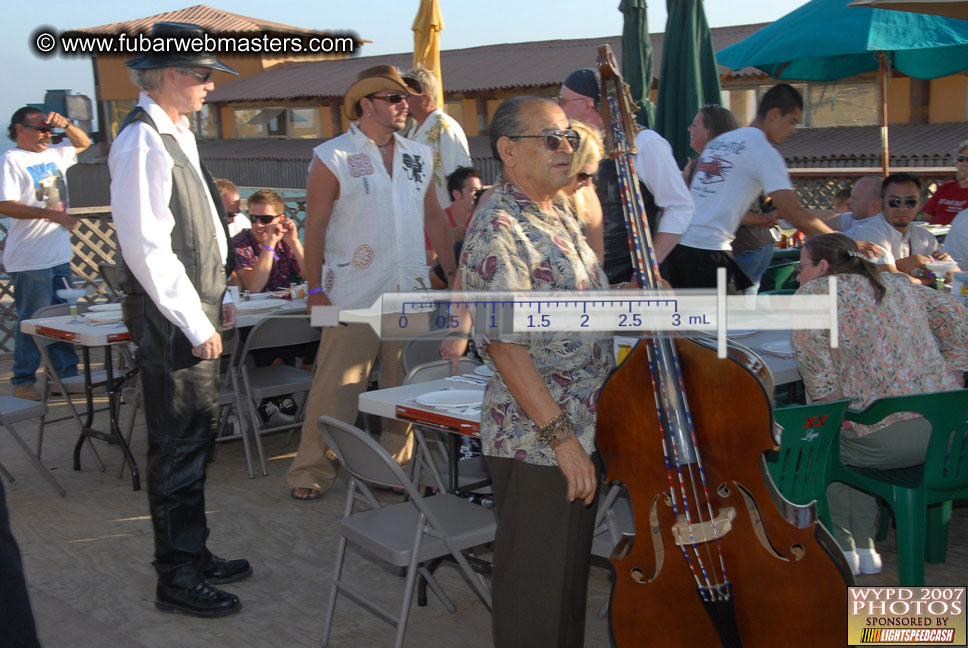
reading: {"value": 0.8, "unit": "mL"}
